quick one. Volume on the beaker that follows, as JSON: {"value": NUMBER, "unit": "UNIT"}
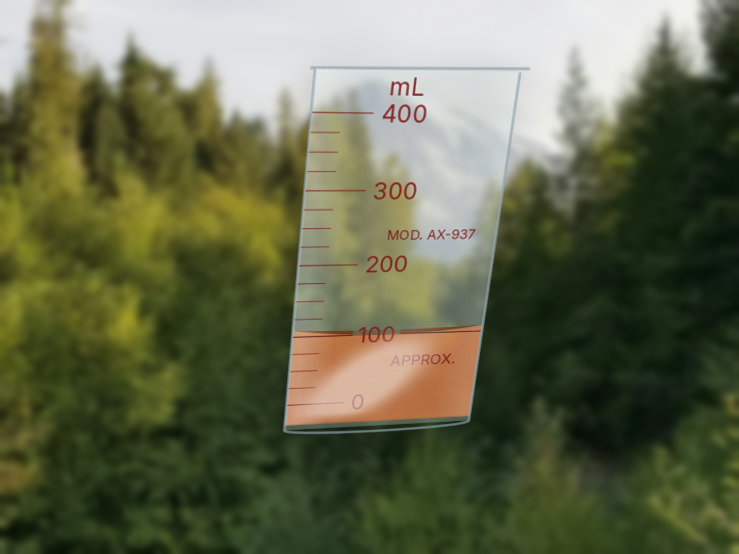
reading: {"value": 100, "unit": "mL"}
